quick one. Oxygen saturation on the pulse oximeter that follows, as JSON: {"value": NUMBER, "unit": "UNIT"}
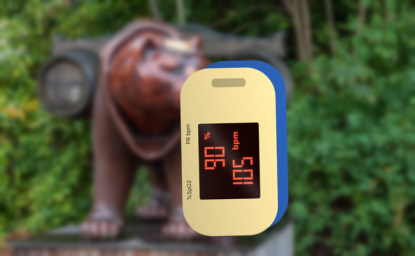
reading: {"value": 90, "unit": "%"}
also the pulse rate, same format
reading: {"value": 105, "unit": "bpm"}
